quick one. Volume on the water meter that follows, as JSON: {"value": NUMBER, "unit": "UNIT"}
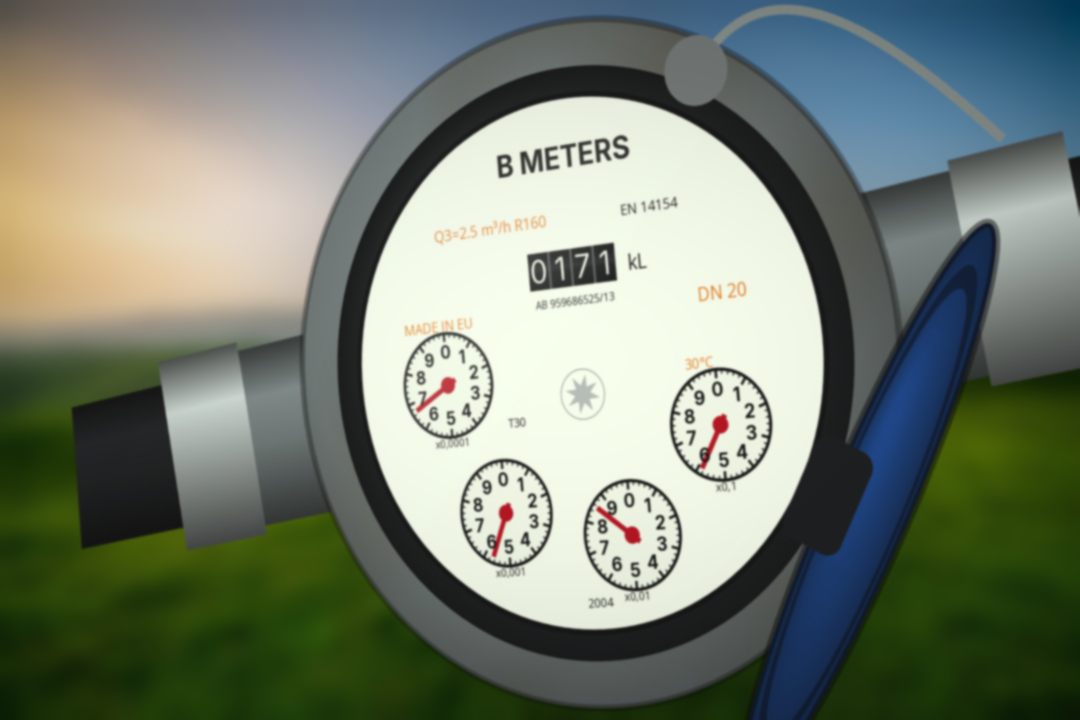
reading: {"value": 171.5856, "unit": "kL"}
